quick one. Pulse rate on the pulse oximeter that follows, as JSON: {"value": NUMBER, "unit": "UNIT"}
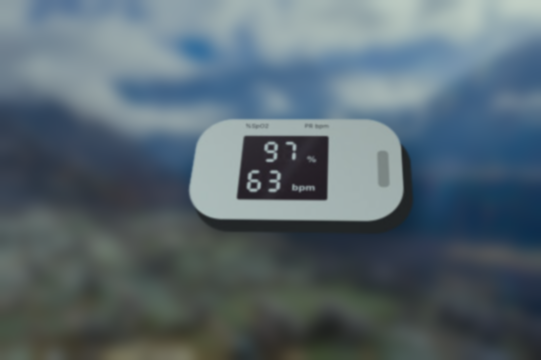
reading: {"value": 63, "unit": "bpm"}
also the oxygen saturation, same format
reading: {"value": 97, "unit": "%"}
